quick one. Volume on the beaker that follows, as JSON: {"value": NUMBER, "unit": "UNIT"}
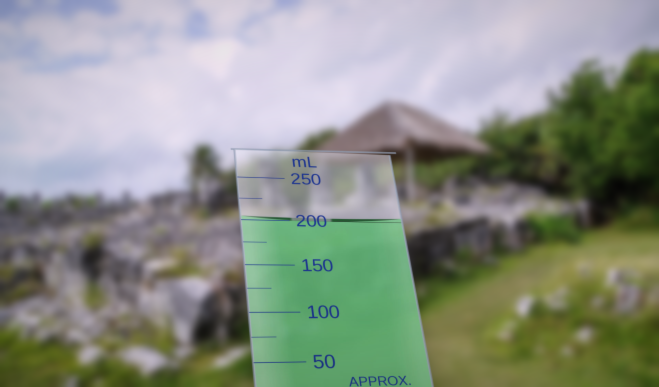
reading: {"value": 200, "unit": "mL"}
